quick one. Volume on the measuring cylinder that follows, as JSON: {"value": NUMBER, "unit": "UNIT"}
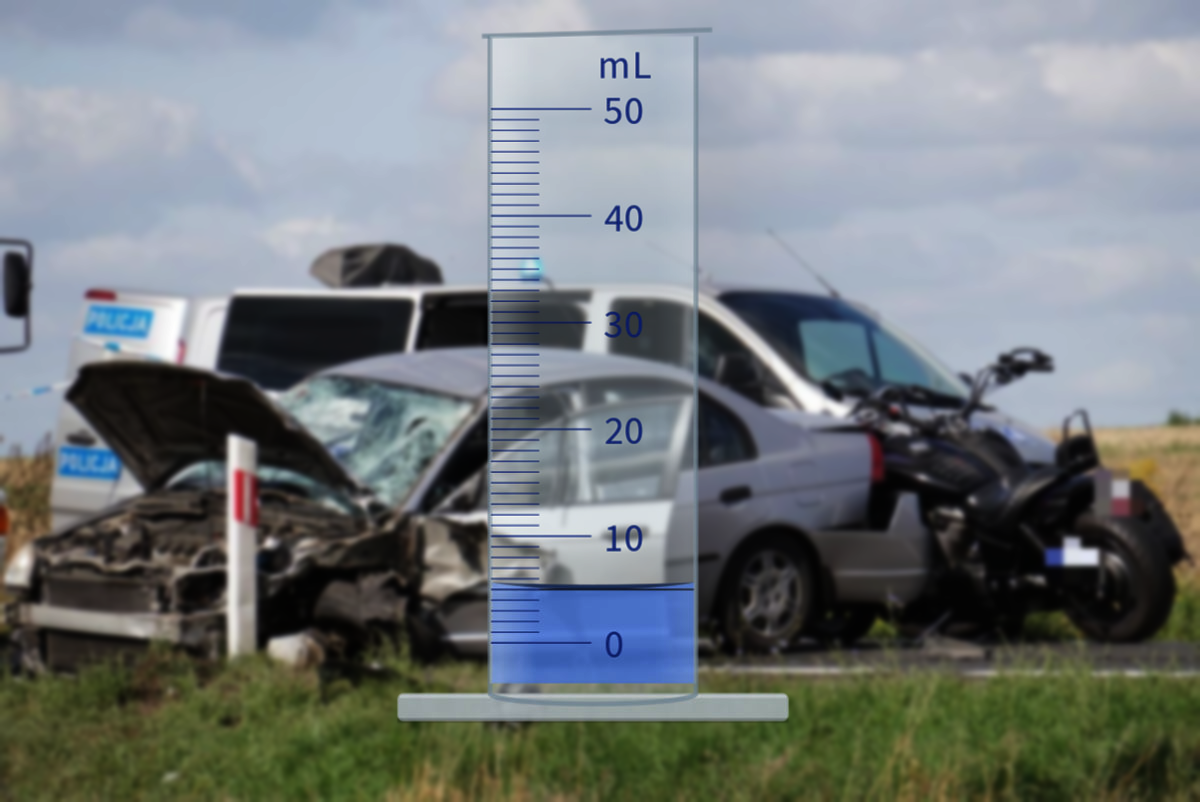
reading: {"value": 5, "unit": "mL"}
